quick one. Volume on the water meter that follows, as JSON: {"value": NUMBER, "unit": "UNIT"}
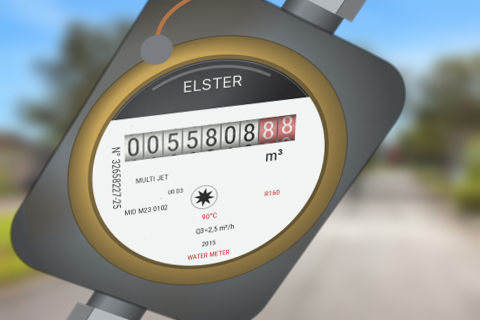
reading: {"value": 55808.88, "unit": "m³"}
